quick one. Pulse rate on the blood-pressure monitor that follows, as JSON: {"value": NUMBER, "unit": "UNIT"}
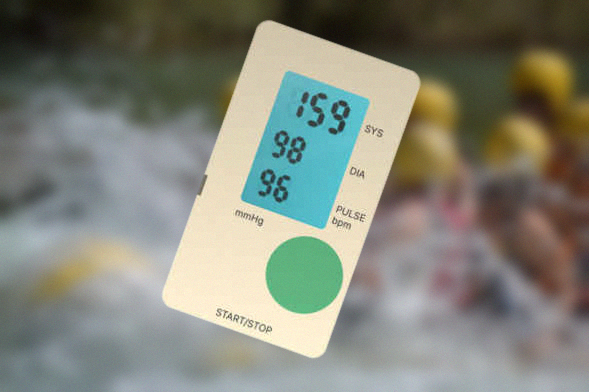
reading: {"value": 96, "unit": "bpm"}
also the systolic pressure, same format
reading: {"value": 159, "unit": "mmHg"}
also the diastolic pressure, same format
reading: {"value": 98, "unit": "mmHg"}
